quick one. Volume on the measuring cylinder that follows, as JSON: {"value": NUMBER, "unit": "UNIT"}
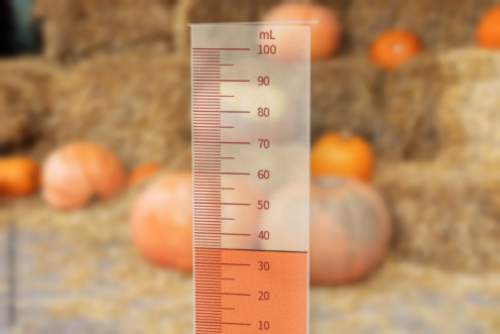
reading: {"value": 35, "unit": "mL"}
